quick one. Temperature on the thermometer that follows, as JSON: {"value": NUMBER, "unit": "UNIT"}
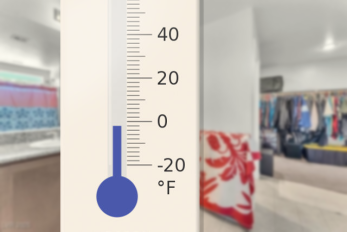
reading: {"value": -2, "unit": "°F"}
